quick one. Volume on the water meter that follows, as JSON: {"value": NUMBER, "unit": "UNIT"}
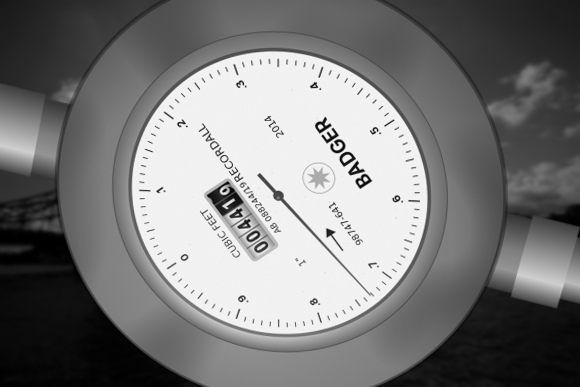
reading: {"value": 4418.73, "unit": "ft³"}
